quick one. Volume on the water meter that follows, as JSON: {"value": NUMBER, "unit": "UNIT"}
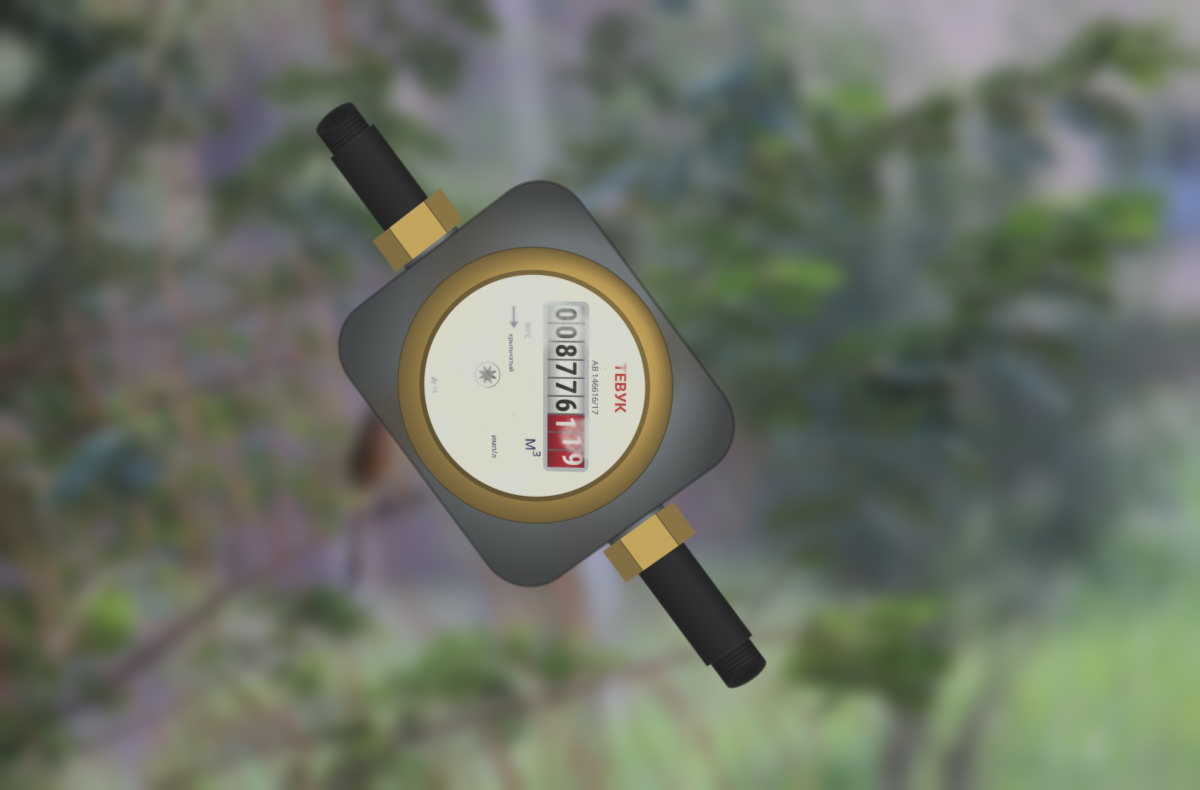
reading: {"value": 8776.119, "unit": "m³"}
